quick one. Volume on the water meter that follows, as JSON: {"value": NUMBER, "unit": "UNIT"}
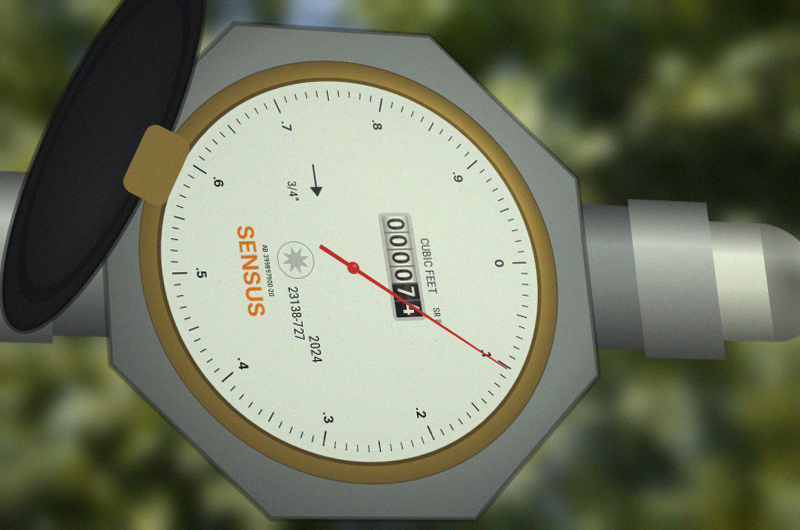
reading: {"value": 74.10, "unit": "ft³"}
